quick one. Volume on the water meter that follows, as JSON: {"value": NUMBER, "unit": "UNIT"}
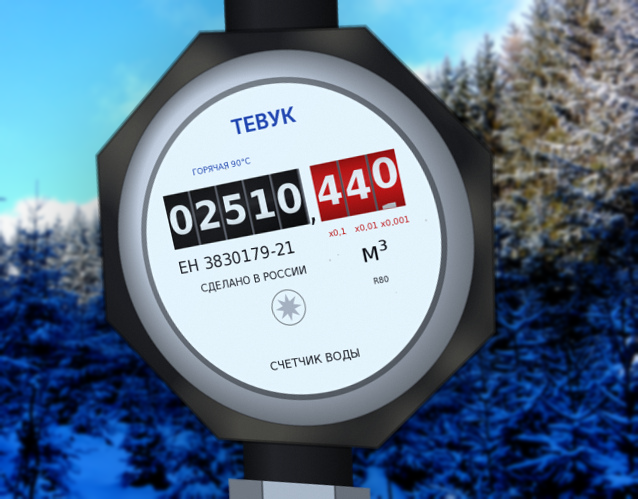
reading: {"value": 2510.440, "unit": "m³"}
